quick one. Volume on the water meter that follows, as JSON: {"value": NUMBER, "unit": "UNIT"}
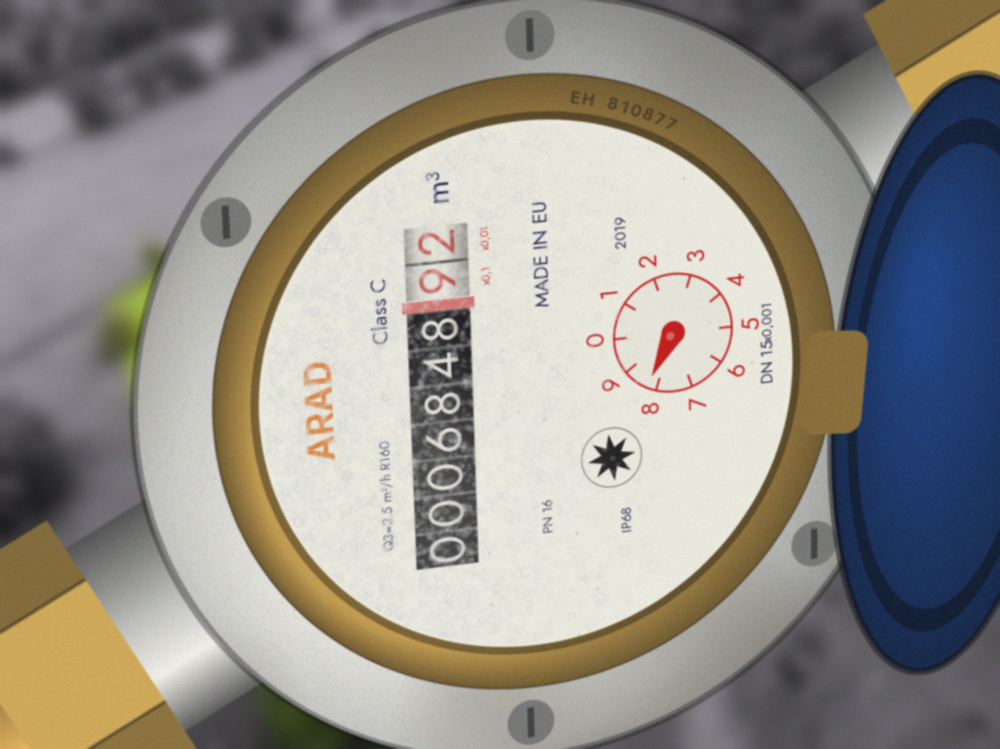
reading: {"value": 6848.928, "unit": "m³"}
